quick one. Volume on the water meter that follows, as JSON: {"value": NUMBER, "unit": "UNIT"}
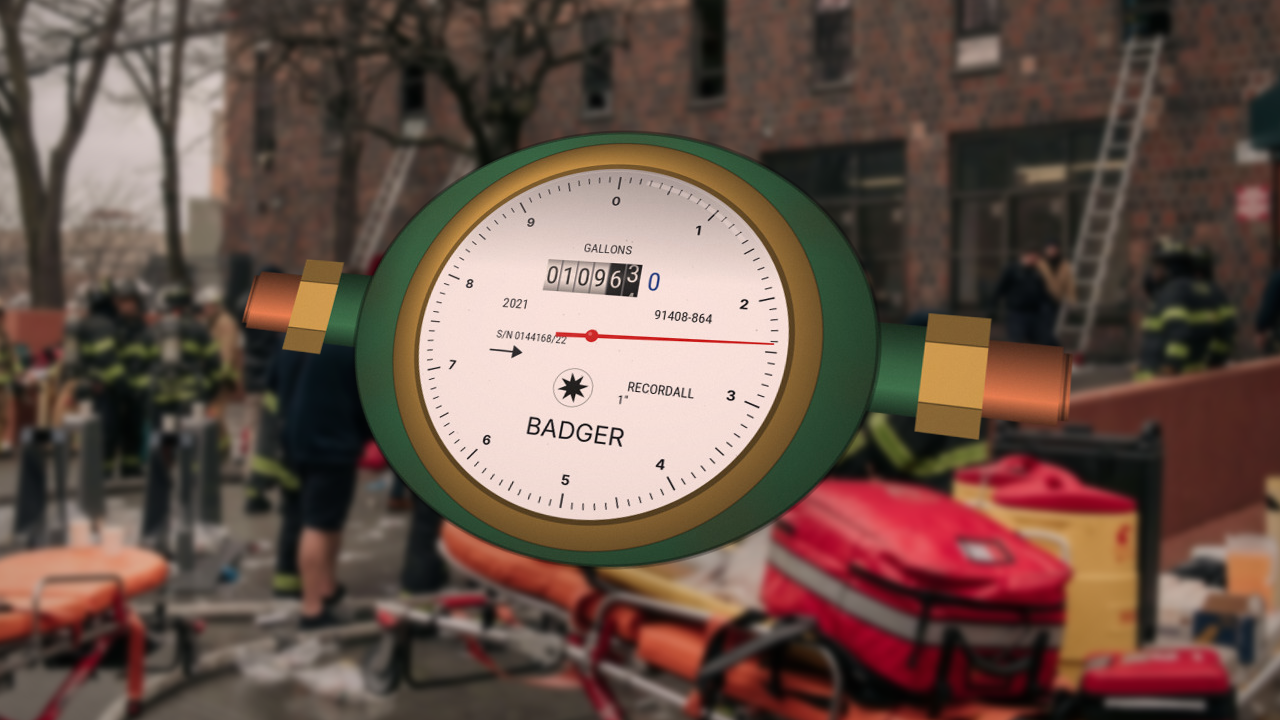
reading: {"value": 109632.4, "unit": "gal"}
